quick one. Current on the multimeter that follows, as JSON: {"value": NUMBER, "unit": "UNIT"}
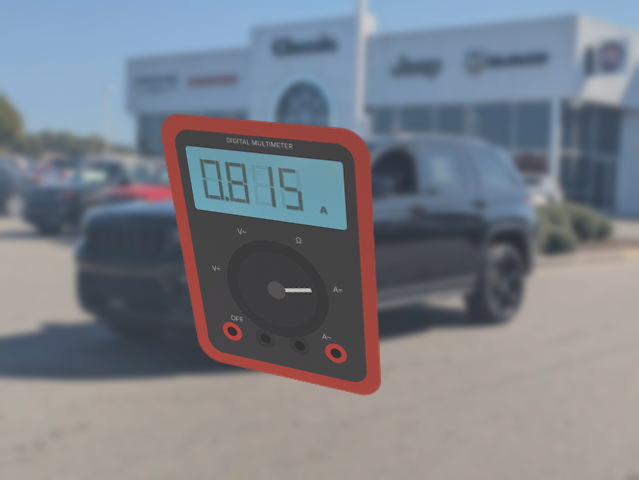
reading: {"value": 0.815, "unit": "A"}
